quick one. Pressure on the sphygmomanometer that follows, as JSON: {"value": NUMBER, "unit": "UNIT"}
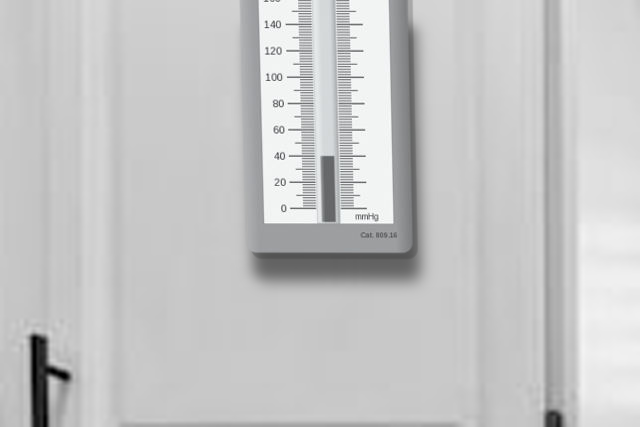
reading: {"value": 40, "unit": "mmHg"}
